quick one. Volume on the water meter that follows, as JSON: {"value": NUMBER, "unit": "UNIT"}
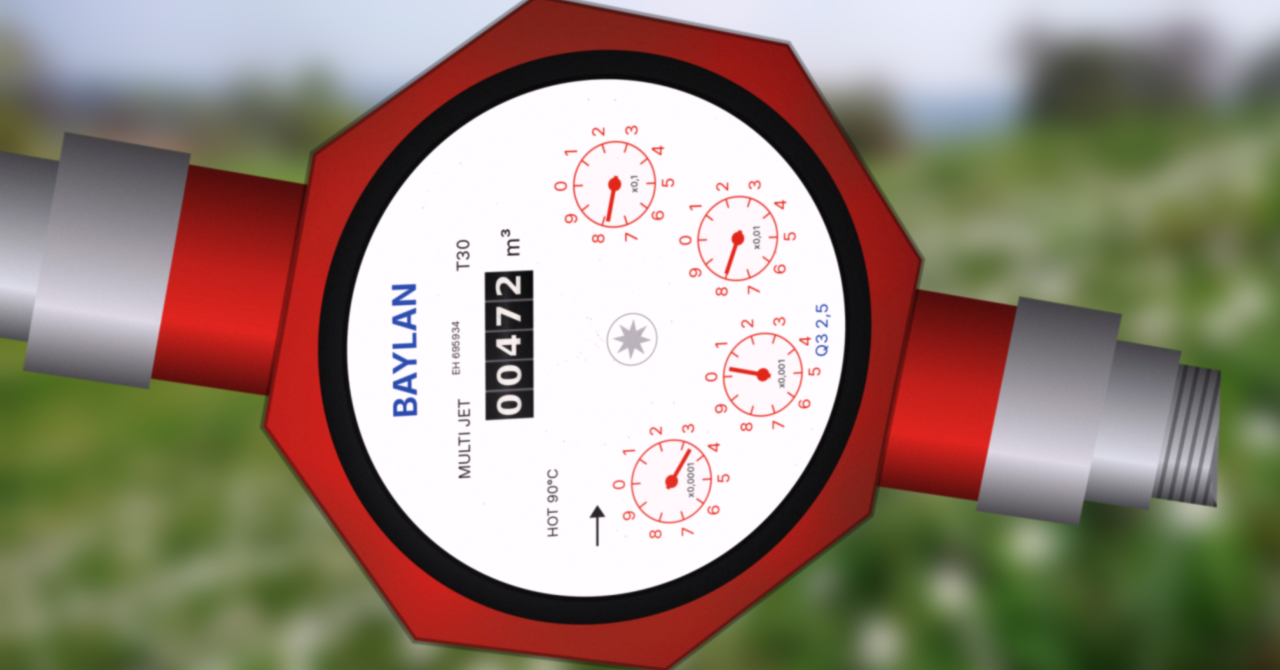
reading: {"value": 472.7803, "unit": "m³"}
